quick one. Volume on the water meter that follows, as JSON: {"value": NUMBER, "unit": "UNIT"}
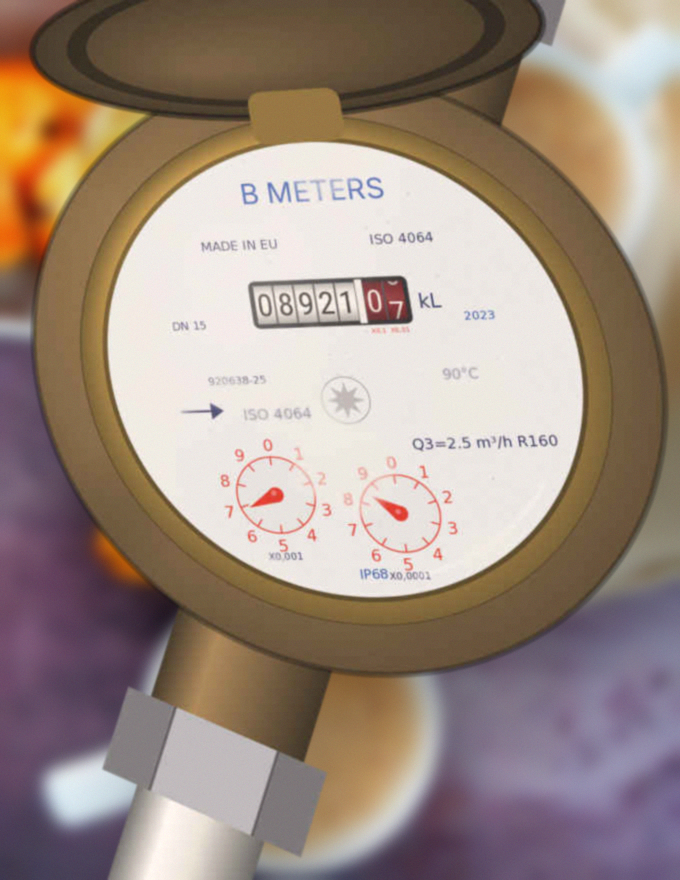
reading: {"value": 8921.0668, "unit": "kL"}
